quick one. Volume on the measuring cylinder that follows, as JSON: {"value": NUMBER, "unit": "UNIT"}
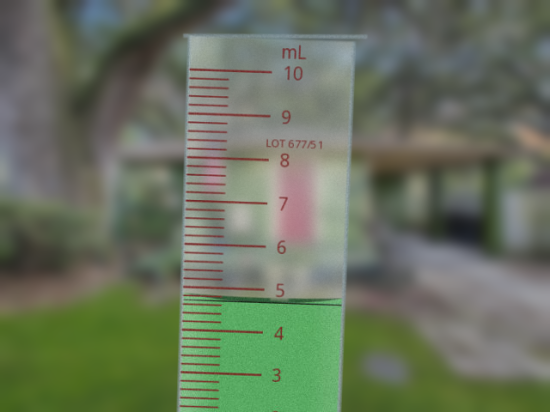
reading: {"value": 4.7, "unit": "mL"}
